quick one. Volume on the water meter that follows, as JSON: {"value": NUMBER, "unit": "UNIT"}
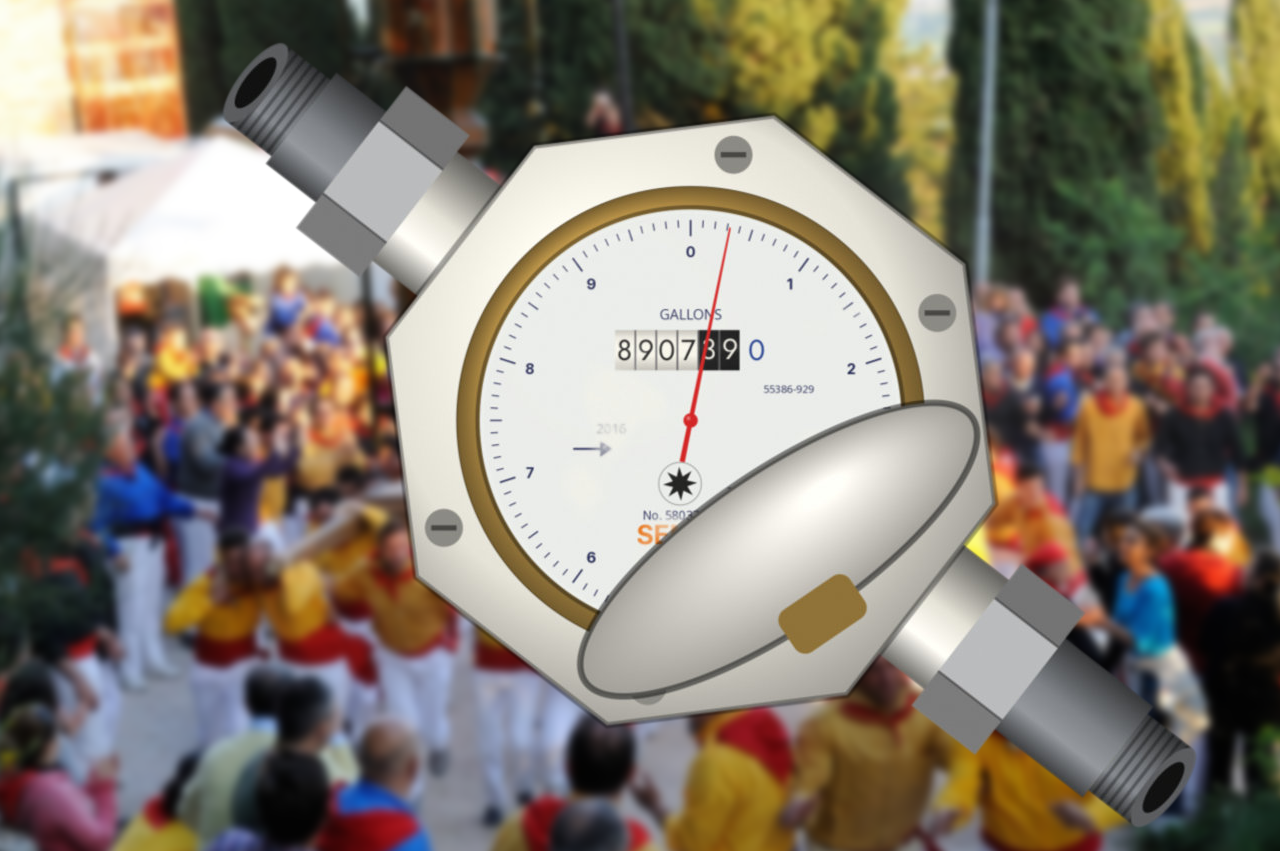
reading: {"value": 8907390.3, "unit": "gal"}
